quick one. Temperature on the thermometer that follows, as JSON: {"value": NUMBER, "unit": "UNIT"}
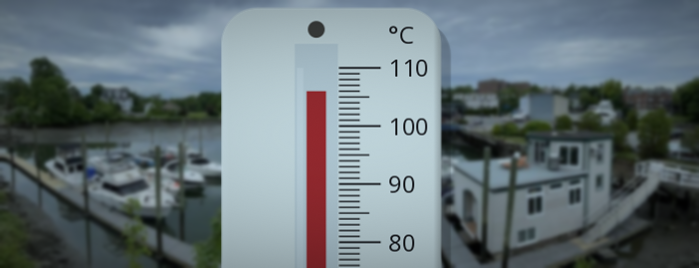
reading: {"value": 106, "unit": "°C"}
